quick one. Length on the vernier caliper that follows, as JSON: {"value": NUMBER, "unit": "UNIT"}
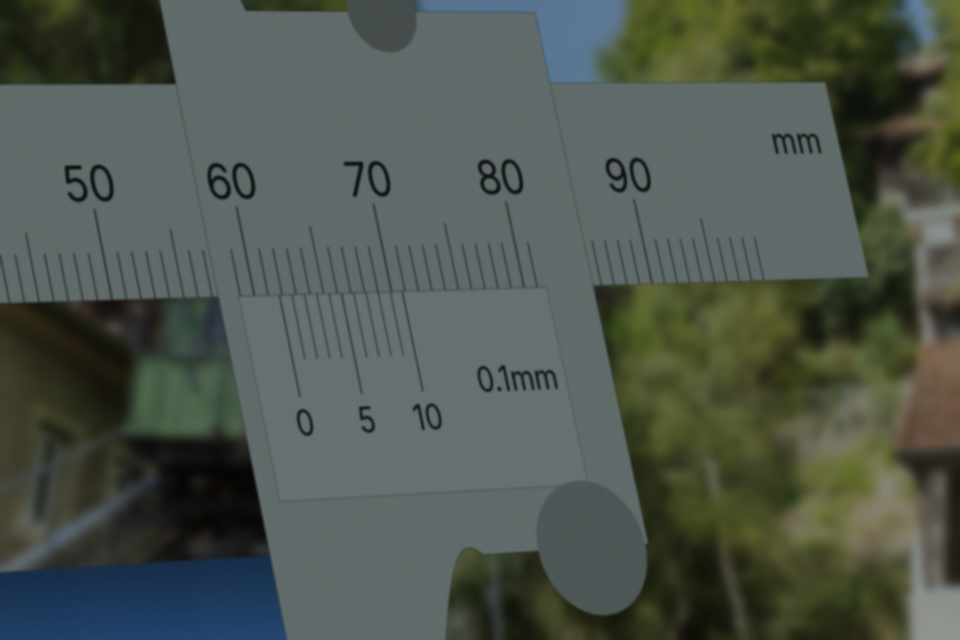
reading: {"value": 61.8, "unit": "mm"}
